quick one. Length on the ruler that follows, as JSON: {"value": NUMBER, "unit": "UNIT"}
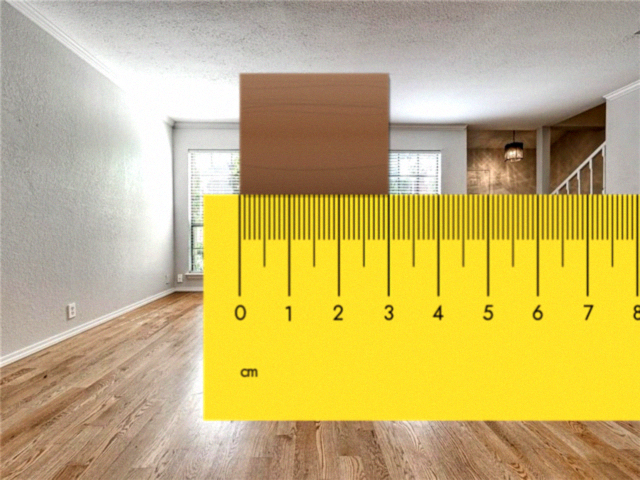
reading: {"value": 3, "unit": "cm"}
